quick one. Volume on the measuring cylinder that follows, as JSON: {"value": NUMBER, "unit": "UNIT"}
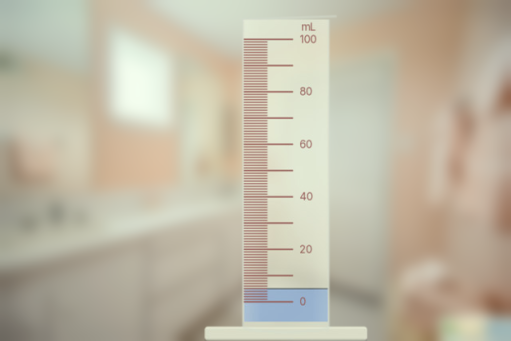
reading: {"value": 5, "unit": "mL"}
